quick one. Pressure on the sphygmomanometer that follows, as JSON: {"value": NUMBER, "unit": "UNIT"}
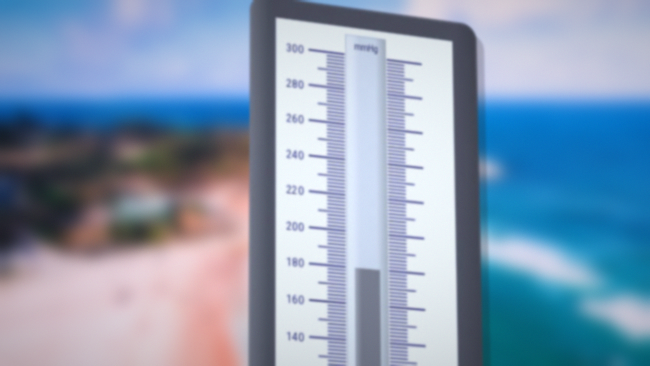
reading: {"value": 180, "unit": "mmHg"}
